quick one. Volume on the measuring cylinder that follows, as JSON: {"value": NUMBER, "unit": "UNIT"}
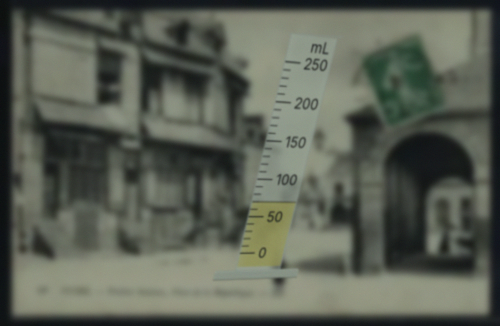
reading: {"value": 70, "unit": "mL"}
